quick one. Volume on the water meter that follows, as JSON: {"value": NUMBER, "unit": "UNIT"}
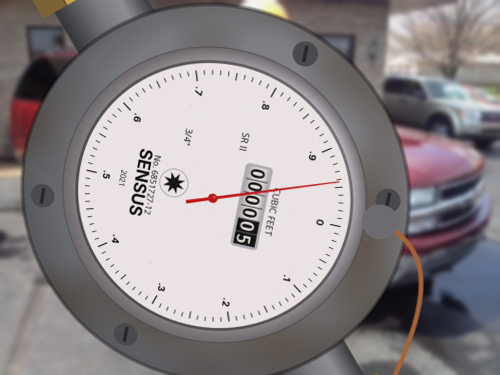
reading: {"value": 4.94, "unit": "ft³"}
